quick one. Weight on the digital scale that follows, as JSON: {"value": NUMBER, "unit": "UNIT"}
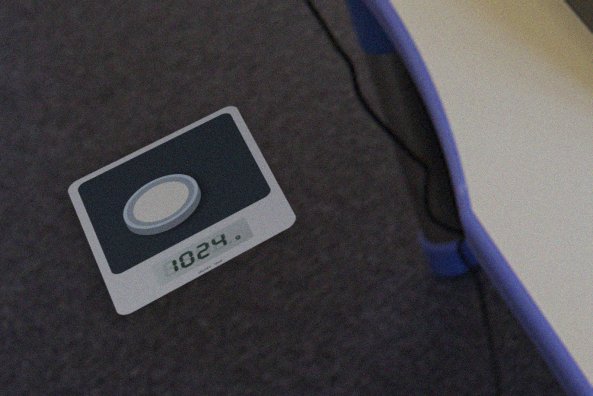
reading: {"value": 1024, "unit": "g"}
